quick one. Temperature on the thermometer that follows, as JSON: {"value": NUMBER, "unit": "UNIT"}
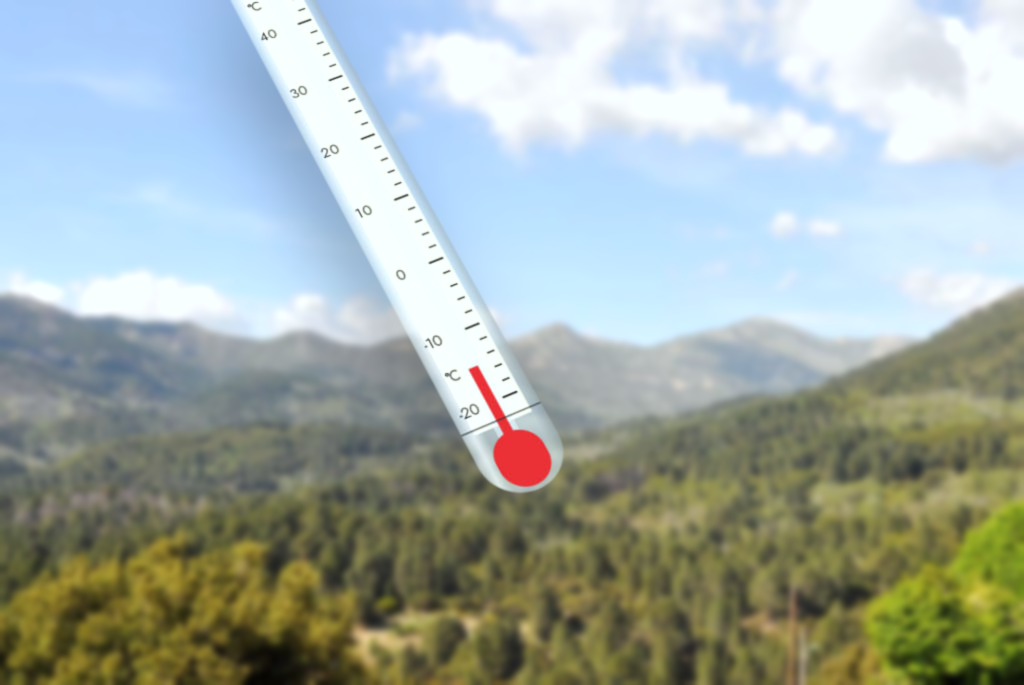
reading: {"value": -15, "unit": "°C"}
